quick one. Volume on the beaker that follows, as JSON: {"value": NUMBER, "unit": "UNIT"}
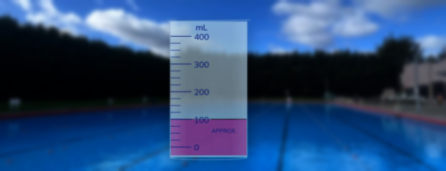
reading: {"value": 100, "unit": "mL"}
